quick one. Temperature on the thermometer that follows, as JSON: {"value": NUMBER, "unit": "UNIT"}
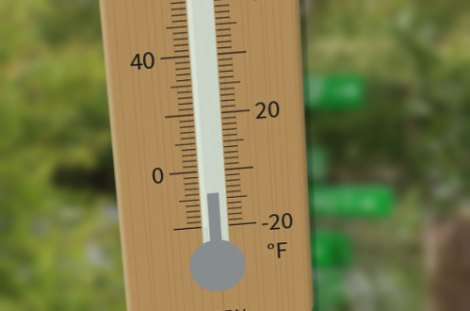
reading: {"value": -8, "unit": "°F"}
